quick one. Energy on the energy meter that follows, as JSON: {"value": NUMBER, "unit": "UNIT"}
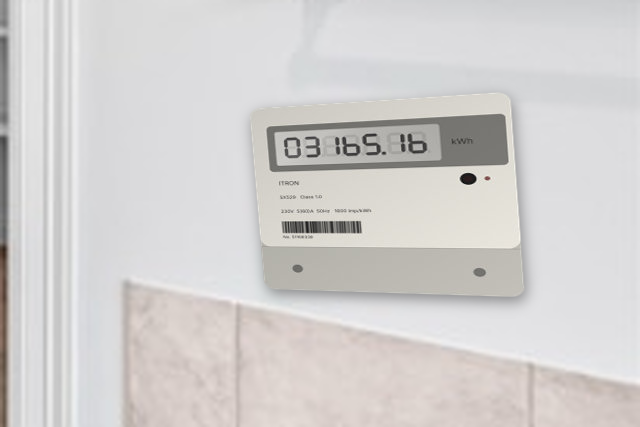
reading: {"value": 3165.16, "unit": "kWh"}
